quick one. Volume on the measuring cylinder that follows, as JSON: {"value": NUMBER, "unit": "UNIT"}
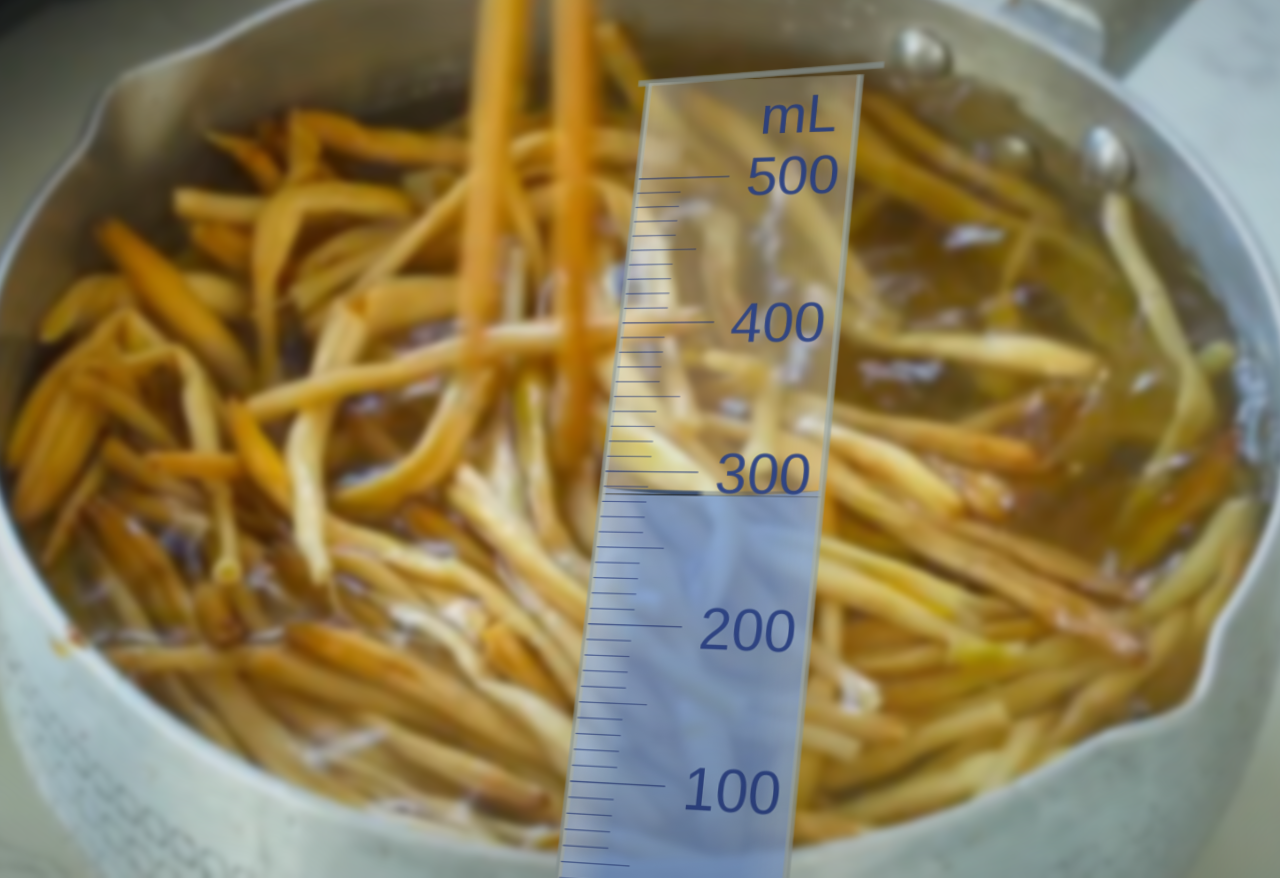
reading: {"value": 285, "unit": "mL"}
